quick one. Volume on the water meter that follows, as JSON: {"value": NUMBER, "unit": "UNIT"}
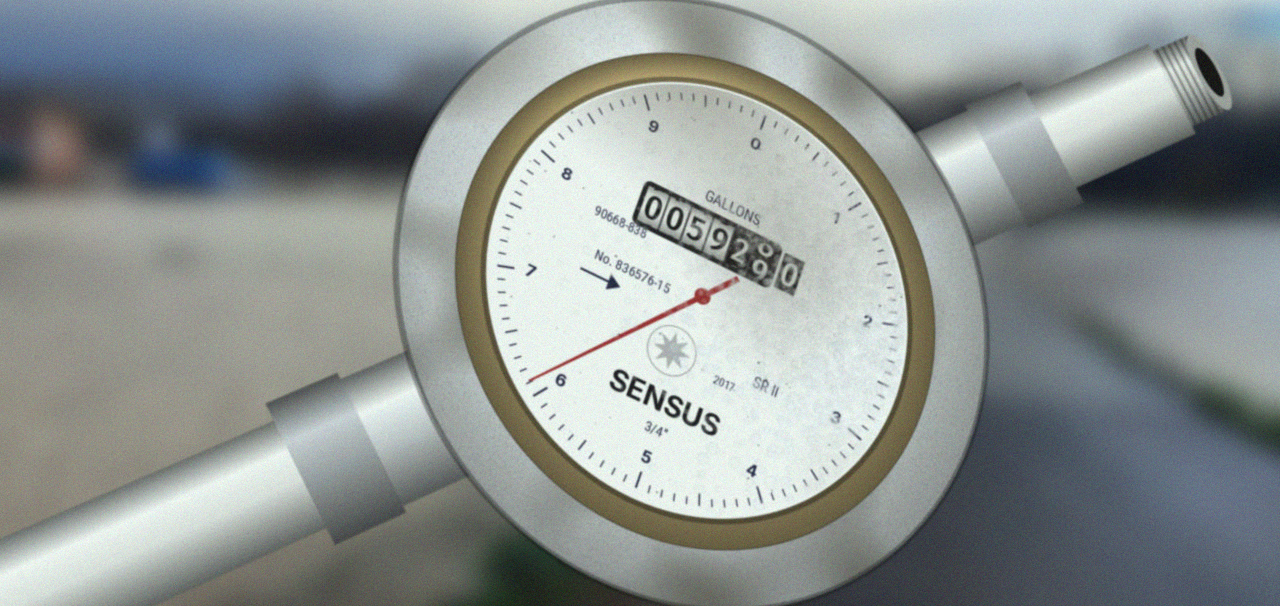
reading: {"value": 59286.1, "unit": "gal"}
